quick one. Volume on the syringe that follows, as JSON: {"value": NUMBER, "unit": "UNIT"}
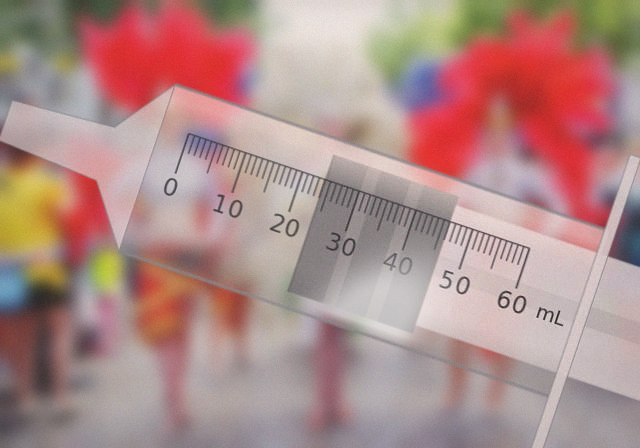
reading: {"value": 24, "unit": "mL"}
